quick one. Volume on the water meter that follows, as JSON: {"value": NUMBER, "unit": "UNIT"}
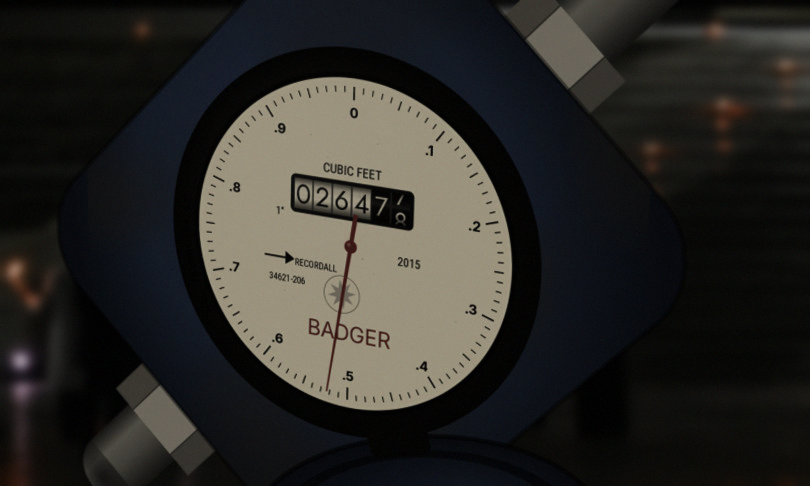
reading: {"value": 26477.52, "unit": "ft³"}
